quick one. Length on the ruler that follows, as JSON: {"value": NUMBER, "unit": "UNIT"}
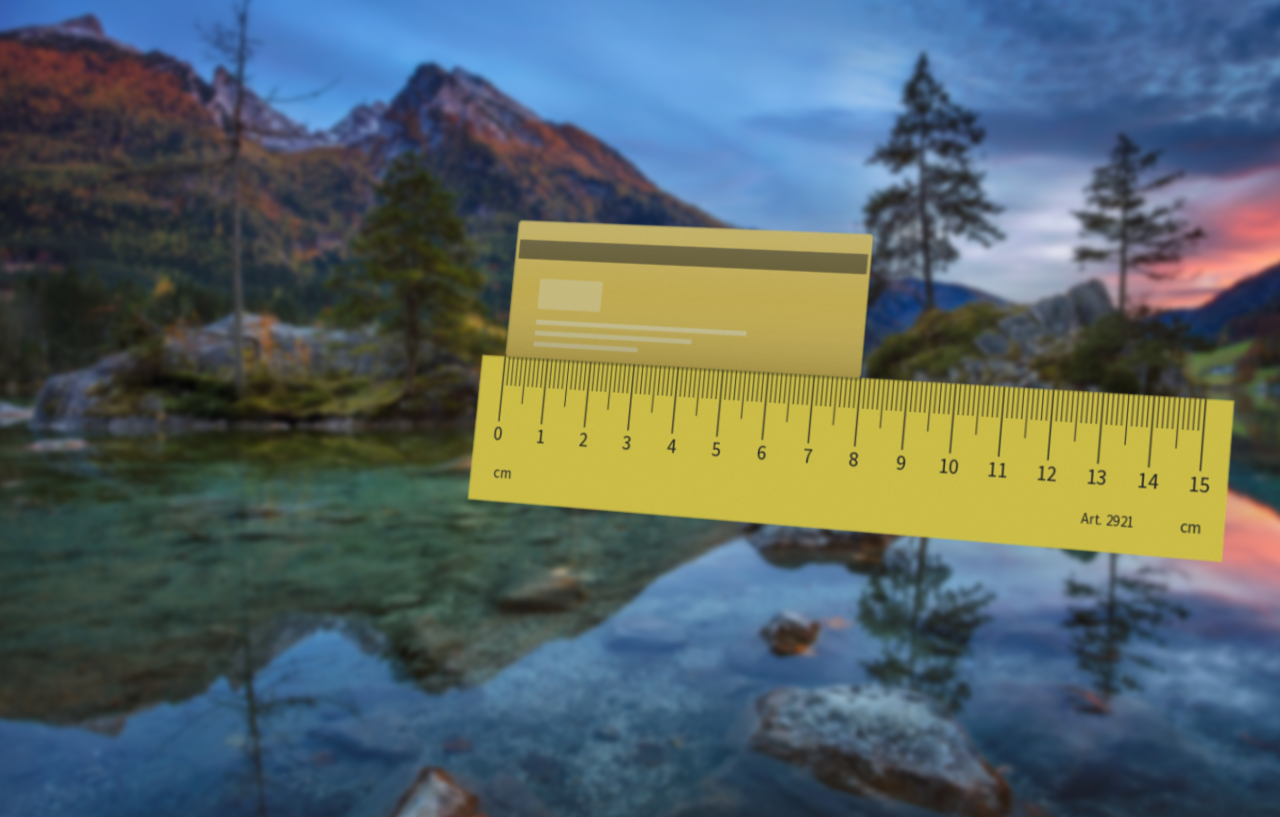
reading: {"value": 8, "unit": "cm"}
